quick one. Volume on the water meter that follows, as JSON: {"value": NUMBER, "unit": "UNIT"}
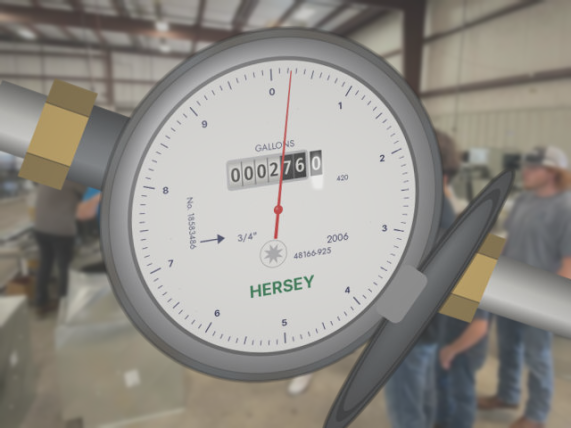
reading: {"value": 2760.2, "unit": "gal"}
